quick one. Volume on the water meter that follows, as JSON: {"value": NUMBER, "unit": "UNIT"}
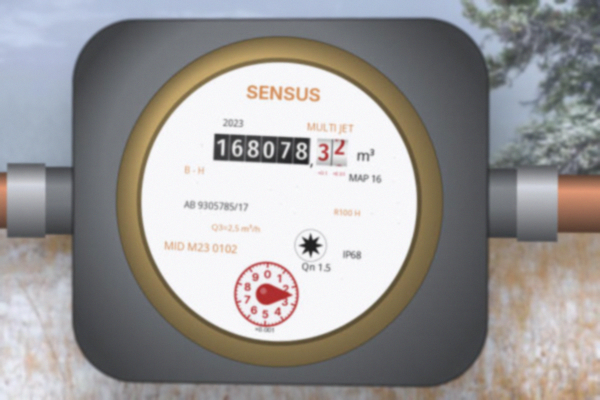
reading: {"value": 168078.322, "unit": "m³"}
